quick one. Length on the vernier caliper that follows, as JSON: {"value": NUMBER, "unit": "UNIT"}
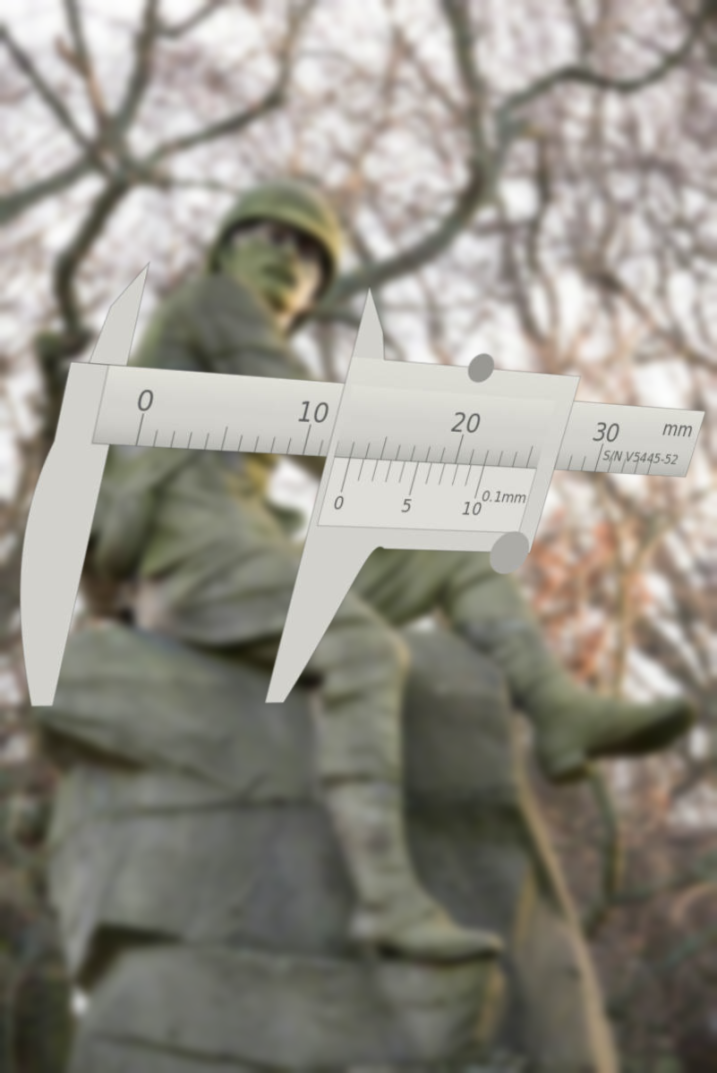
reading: {"value": 13.0, "unit": "mm"}
